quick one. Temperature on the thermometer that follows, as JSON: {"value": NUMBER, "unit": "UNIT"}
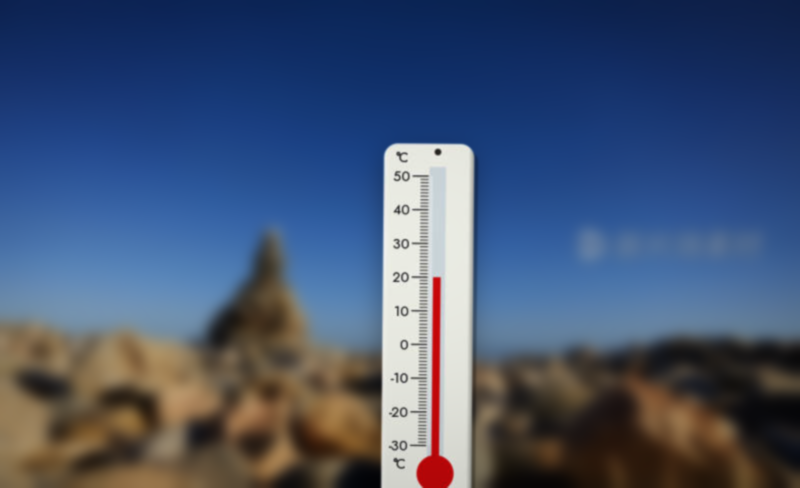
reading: {"value": 20, "unit": "°C"}
